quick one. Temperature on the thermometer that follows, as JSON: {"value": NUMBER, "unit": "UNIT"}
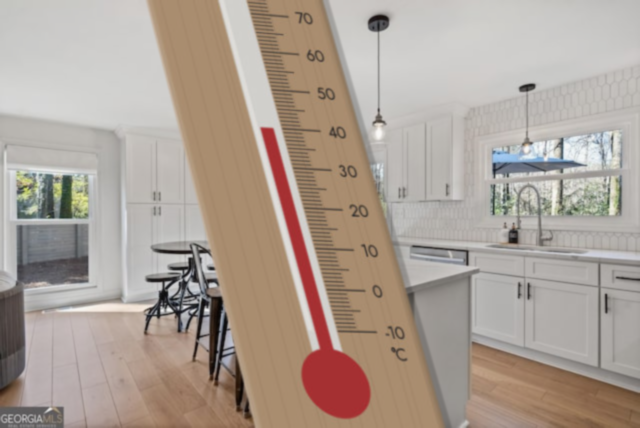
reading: {"value": 40, "unit": "°C"}
